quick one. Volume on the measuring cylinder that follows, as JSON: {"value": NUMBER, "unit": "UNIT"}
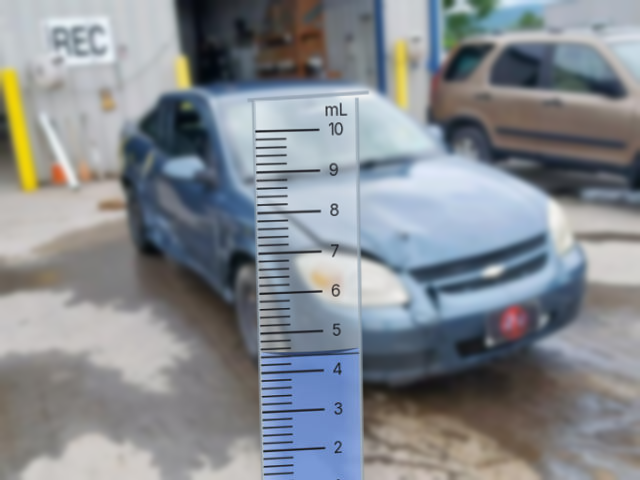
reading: {"value": 4.4, "unit": "mL"}
